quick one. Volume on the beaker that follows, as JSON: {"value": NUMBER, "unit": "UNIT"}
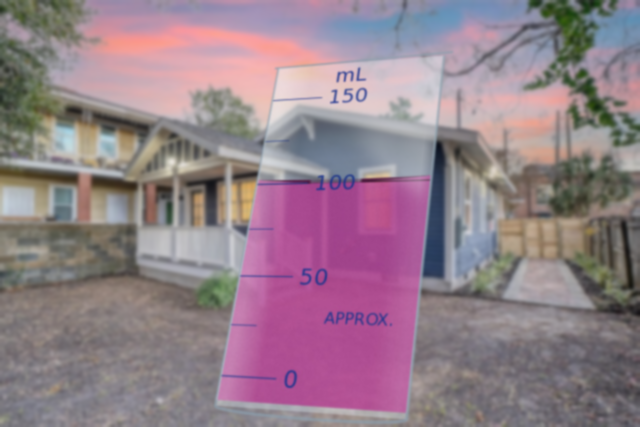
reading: {"value": 100, "unit": "mL"}
